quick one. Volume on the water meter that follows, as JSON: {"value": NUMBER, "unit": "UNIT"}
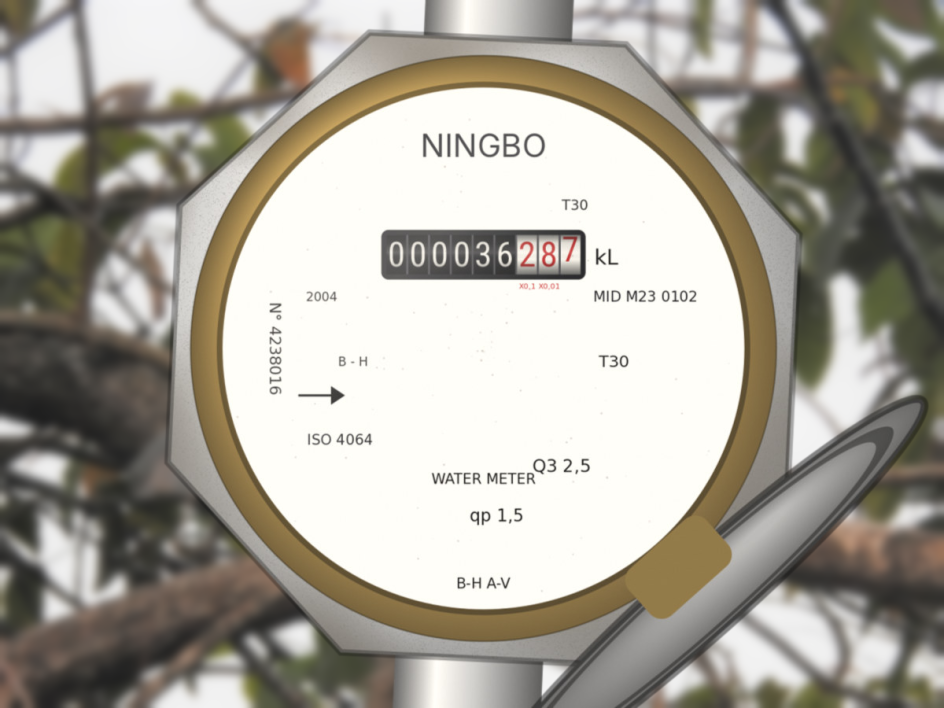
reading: {"value": 36.287, "unit": "kL"}
